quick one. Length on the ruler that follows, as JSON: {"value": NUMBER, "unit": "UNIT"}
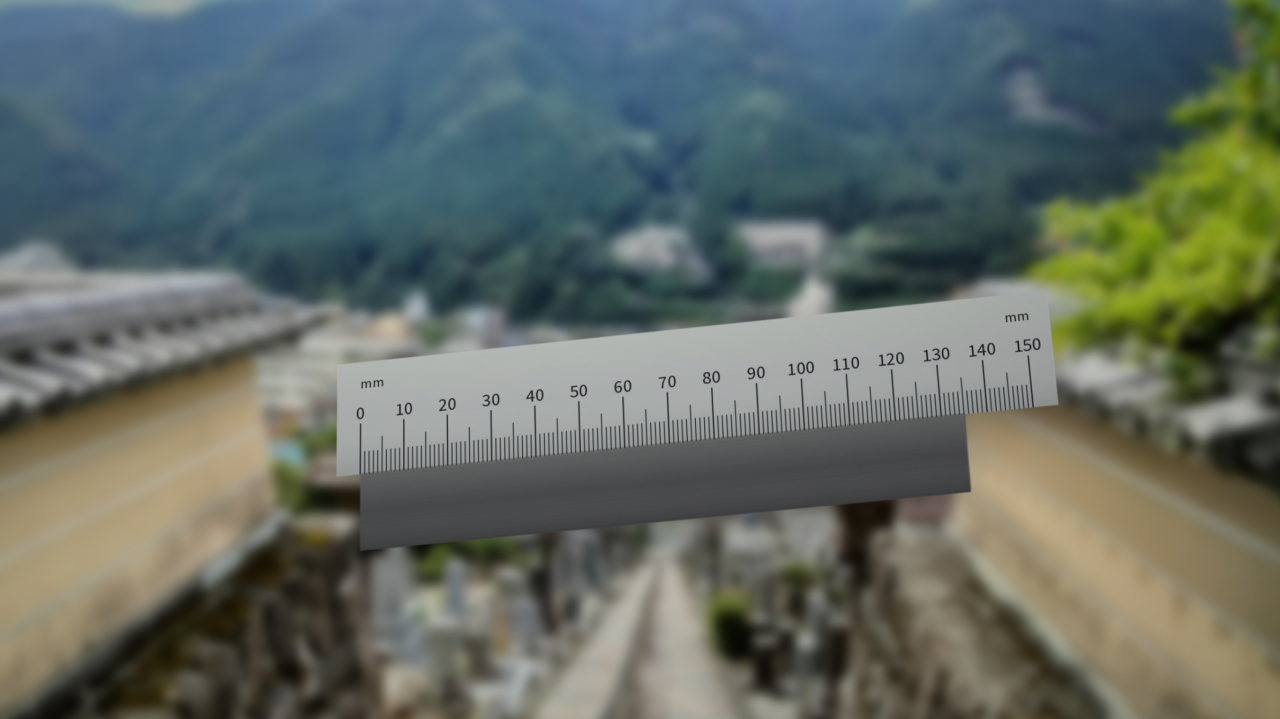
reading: {"value": 135, "unit": "mm"}
